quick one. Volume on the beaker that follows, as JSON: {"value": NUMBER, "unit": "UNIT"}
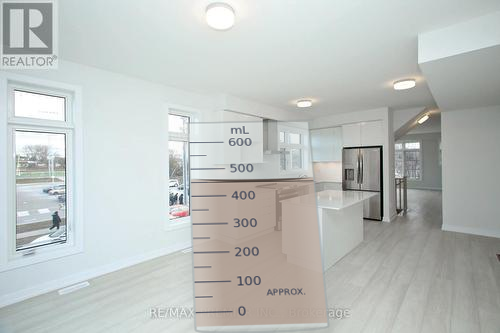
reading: {"value": 450, "unit": "mL"}
